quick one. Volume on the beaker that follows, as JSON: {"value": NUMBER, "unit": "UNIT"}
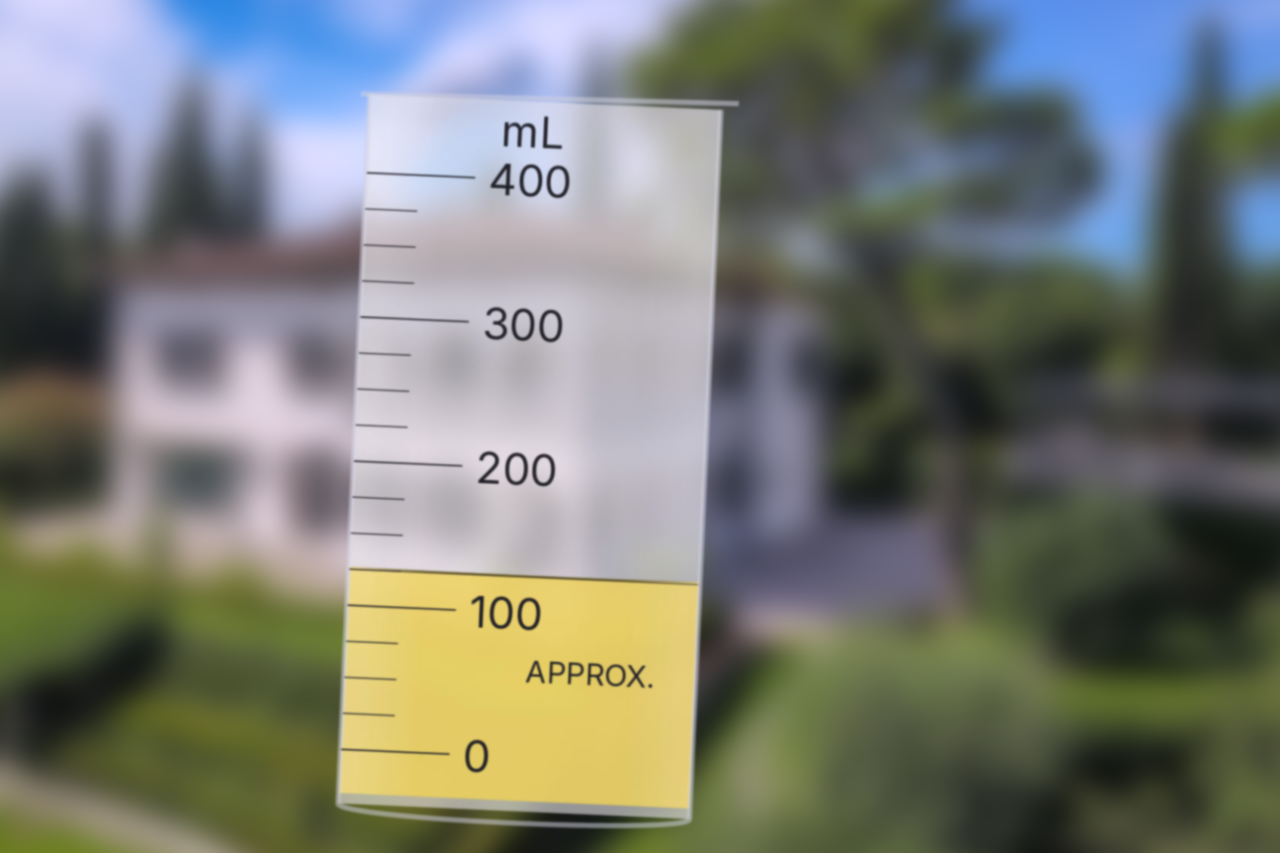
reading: {"value": 125, "unit": "mL"}
